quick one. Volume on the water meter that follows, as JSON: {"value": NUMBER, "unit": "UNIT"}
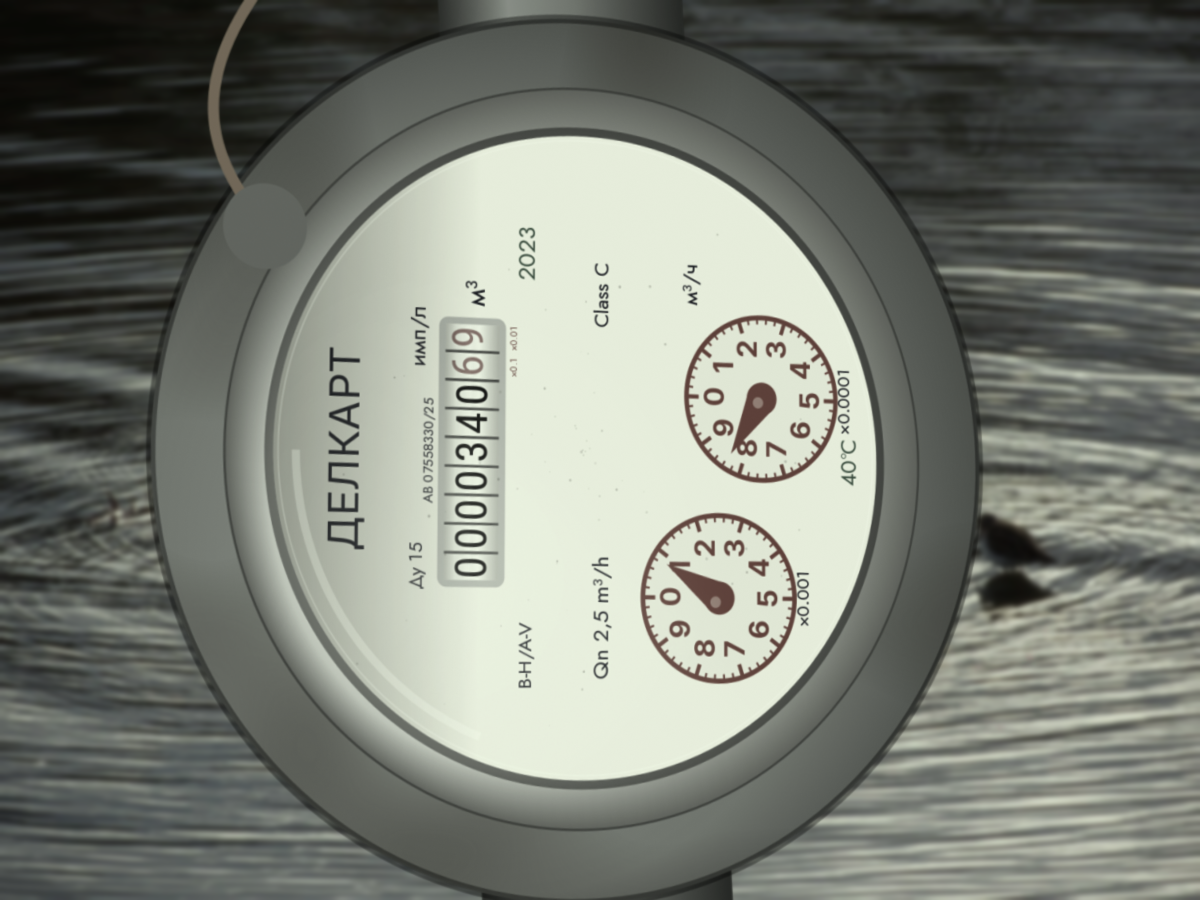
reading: {"value": 340.6908, "unit": "m³"}
